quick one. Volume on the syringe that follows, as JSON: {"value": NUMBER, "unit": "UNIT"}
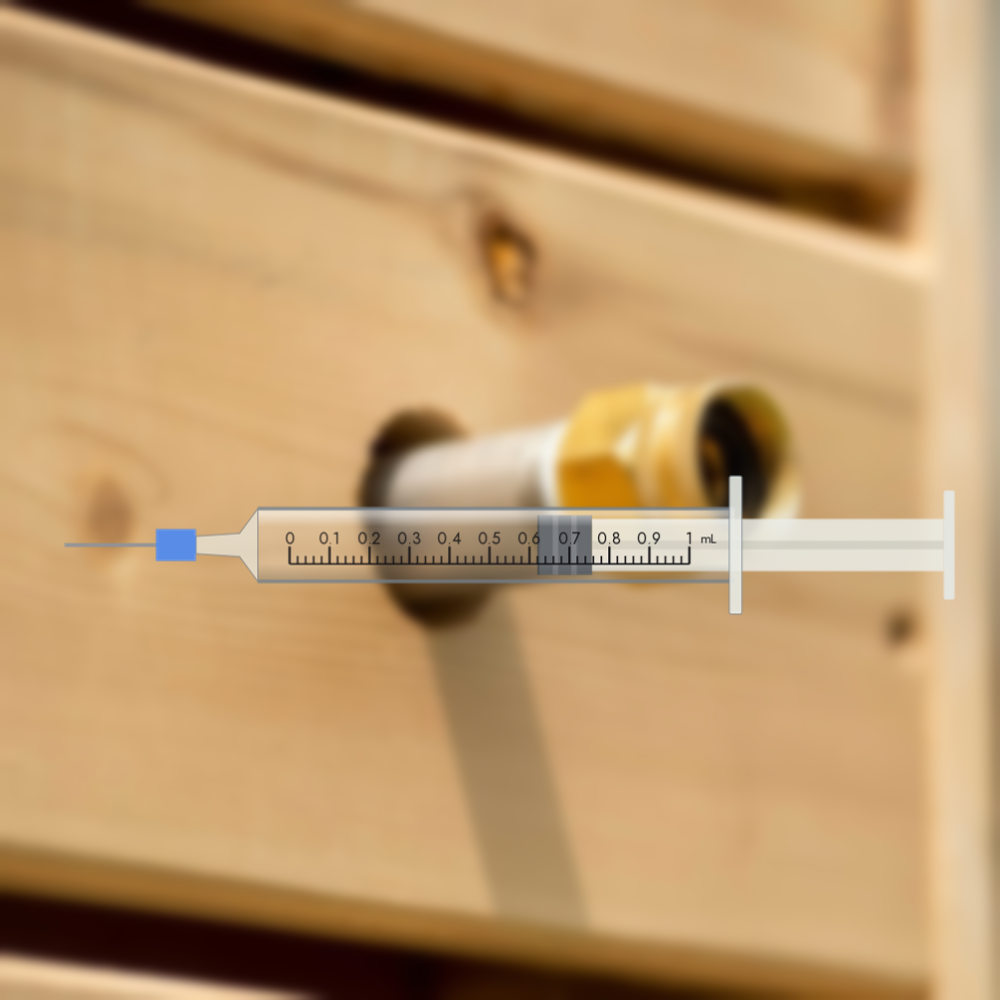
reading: {"value": 0.62, "unit": "mL"}
